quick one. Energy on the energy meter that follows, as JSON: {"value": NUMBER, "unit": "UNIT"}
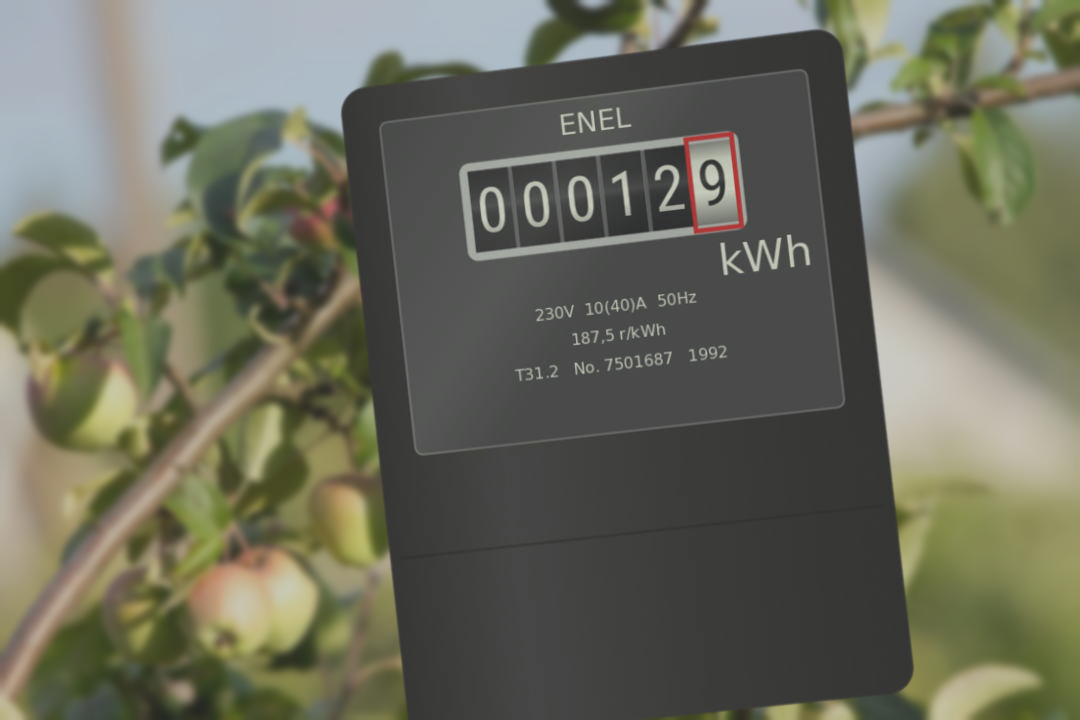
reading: {"value": 12.9, "unit": "kWh"}
